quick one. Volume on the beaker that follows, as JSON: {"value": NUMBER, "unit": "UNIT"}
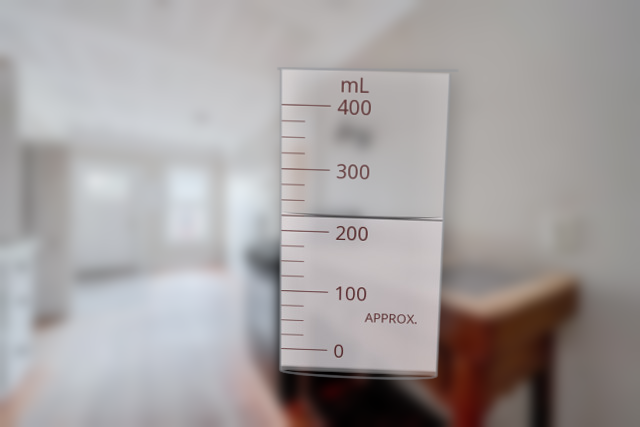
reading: {"value": 225, "unit": "mL"}
